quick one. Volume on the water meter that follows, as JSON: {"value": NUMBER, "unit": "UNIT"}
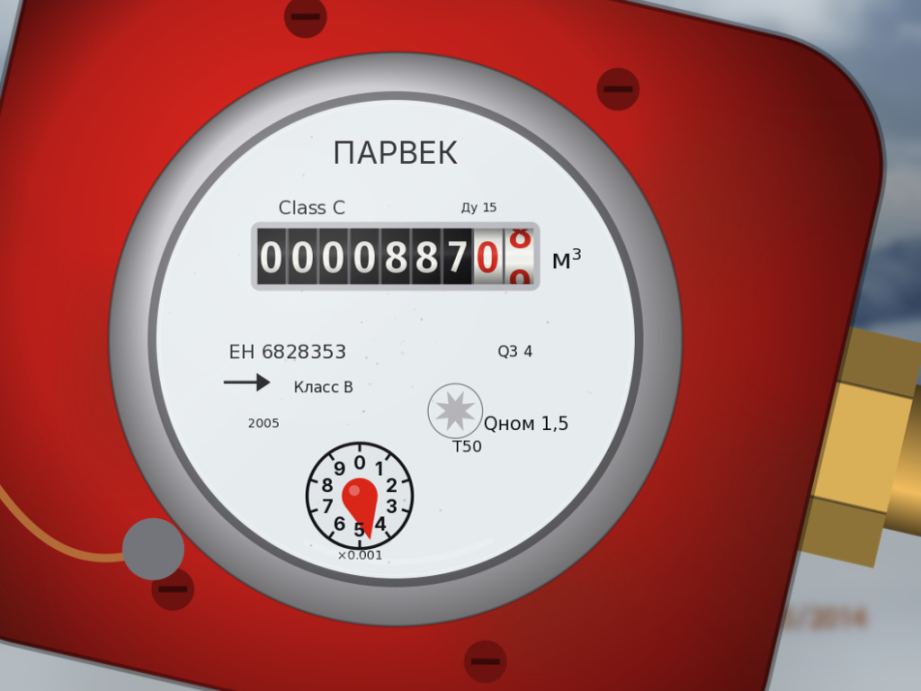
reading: {"value": 887.084, "unit": "m³"}
